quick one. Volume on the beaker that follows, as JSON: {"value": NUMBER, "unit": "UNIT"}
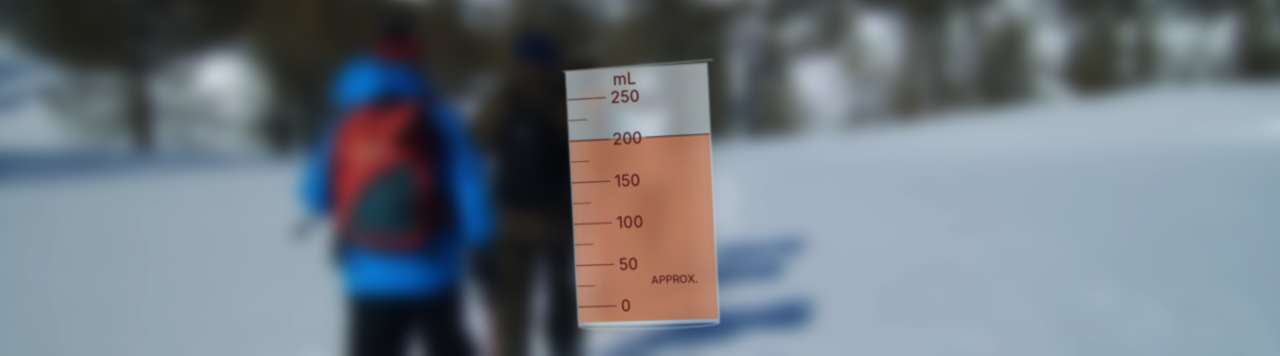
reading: {"value": 200, "unit": "mL"}
